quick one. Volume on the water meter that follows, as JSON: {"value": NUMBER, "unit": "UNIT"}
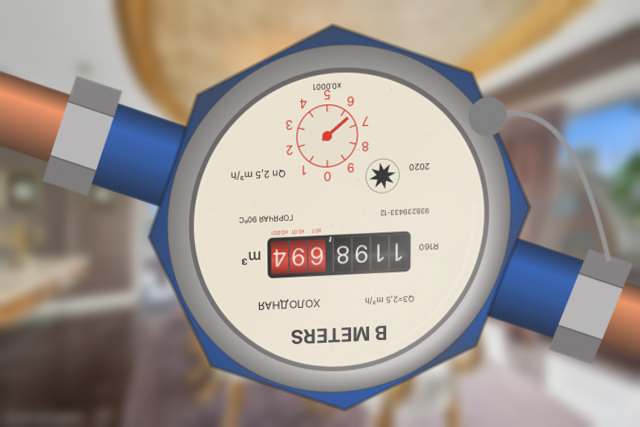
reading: {"value": 1198.6946, "unit": "m³"}
